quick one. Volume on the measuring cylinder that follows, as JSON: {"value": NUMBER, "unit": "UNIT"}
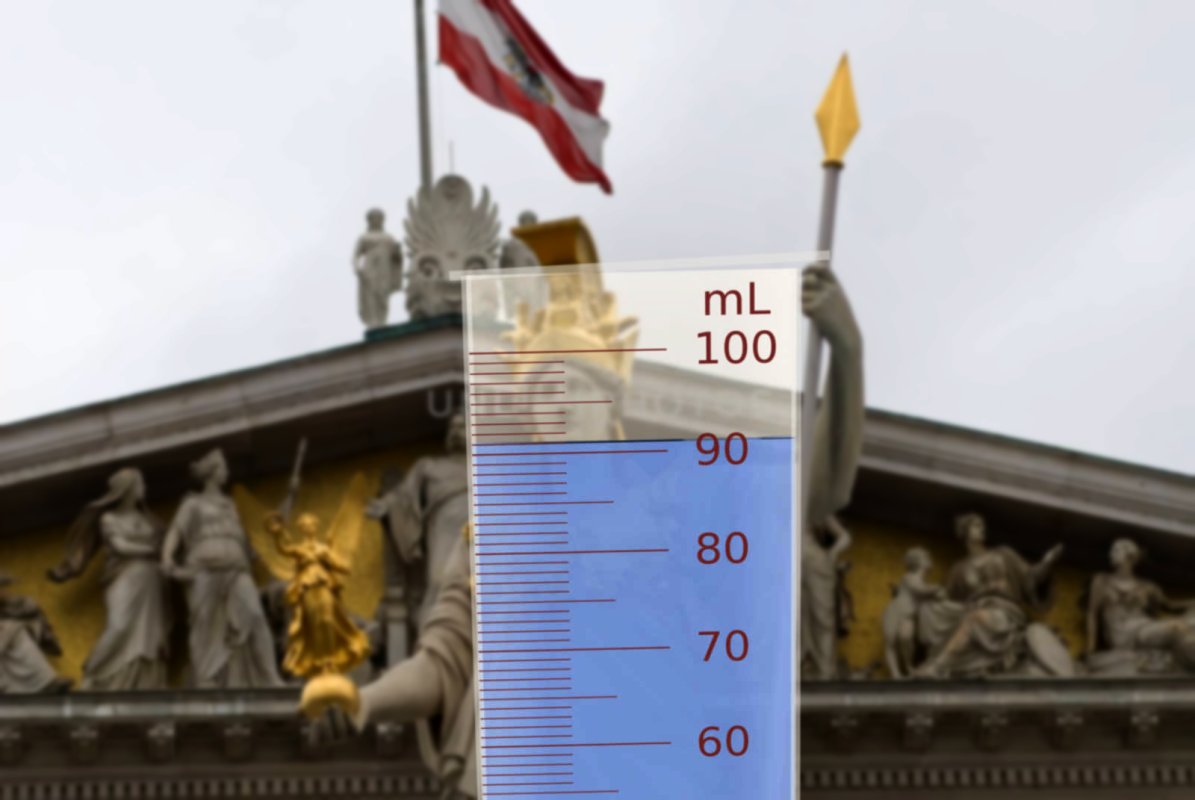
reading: {"value": 91, "unit": "mL"}
